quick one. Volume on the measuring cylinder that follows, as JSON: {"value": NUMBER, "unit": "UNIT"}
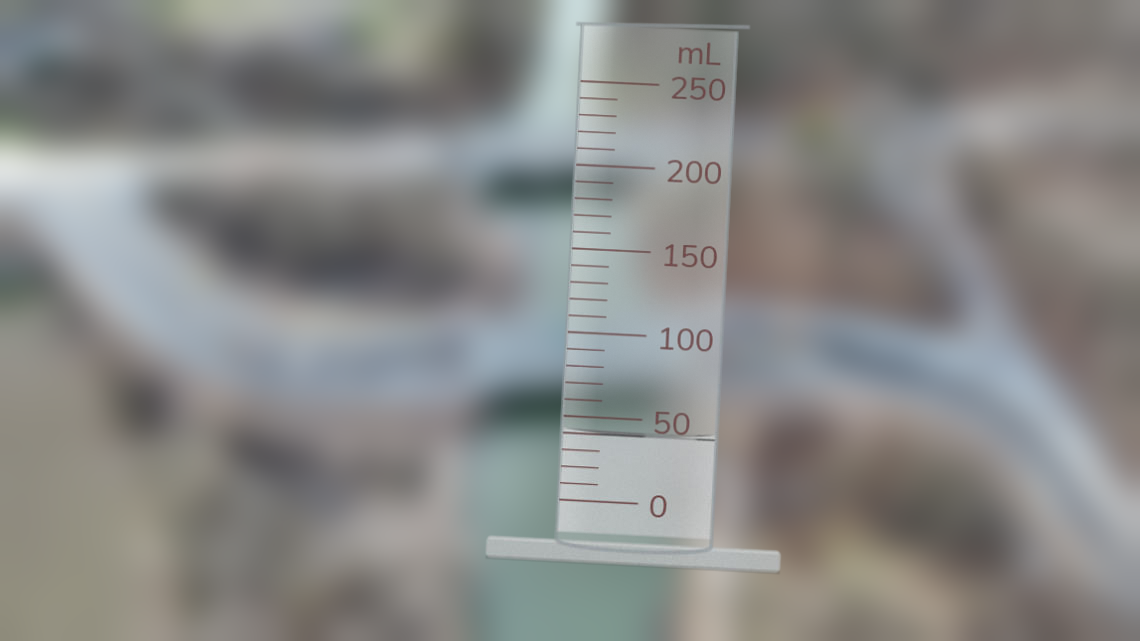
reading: {"value": 40, "unit": "mL"}
